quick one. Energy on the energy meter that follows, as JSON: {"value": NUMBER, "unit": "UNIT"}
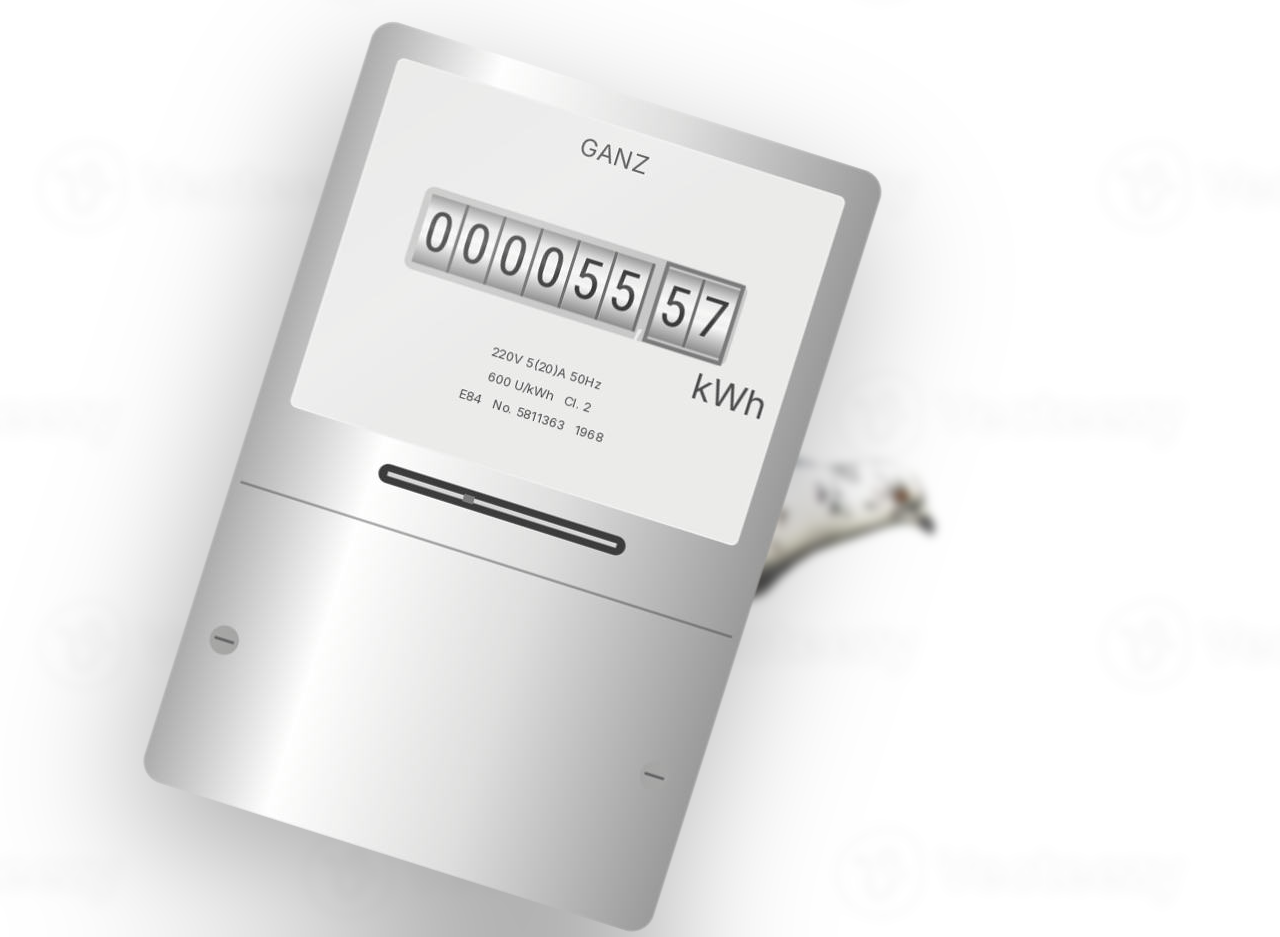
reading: {"value": 55.57, "unit": "kWh"}
